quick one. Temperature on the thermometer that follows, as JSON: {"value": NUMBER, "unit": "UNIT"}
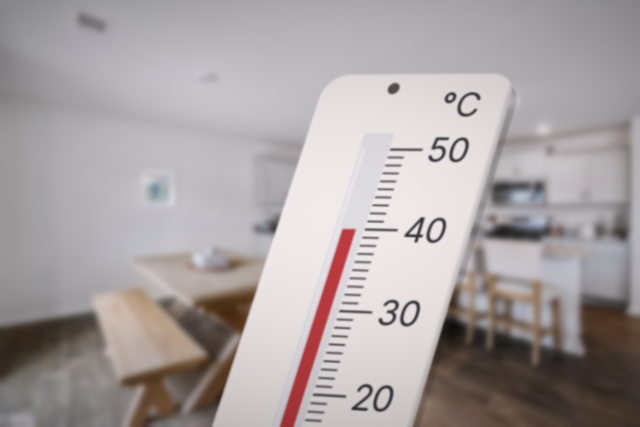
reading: {"value": 40, "unit": "°C"}
